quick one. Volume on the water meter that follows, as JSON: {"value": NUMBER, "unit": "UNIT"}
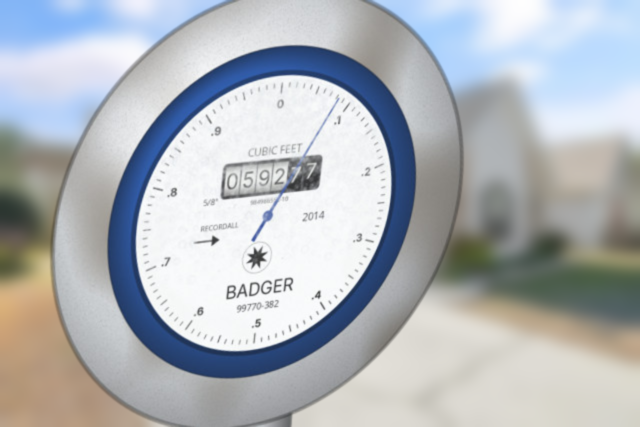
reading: {"value": 59277.08, "unit": "ft³"}
